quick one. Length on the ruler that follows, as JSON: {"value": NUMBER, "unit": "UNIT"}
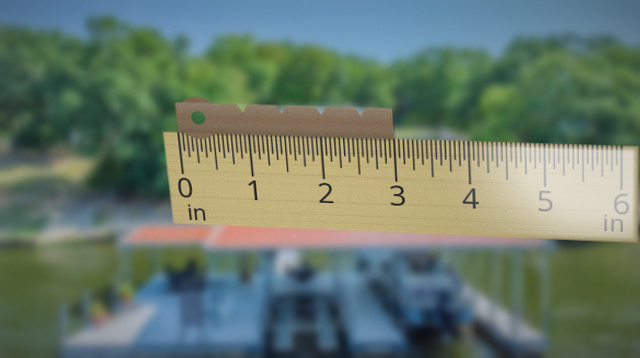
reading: {"value": 3, "unit": "in"}
